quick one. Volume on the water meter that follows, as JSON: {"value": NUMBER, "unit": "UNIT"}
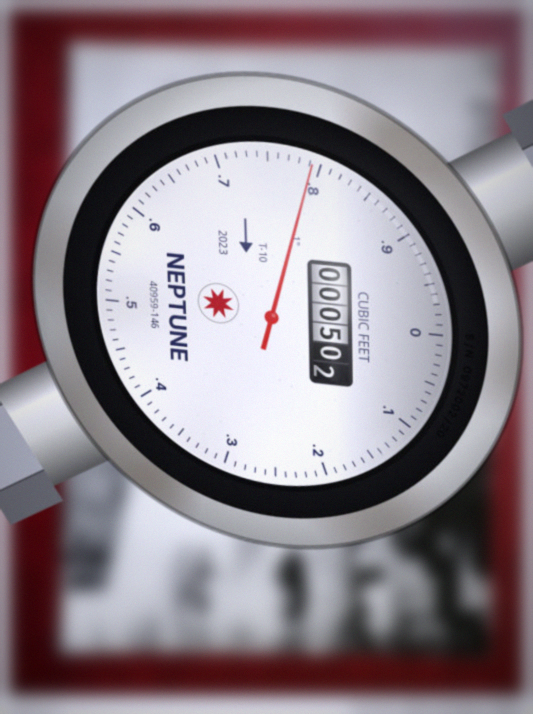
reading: {"value": 501.79, "unit": "ft³"}
